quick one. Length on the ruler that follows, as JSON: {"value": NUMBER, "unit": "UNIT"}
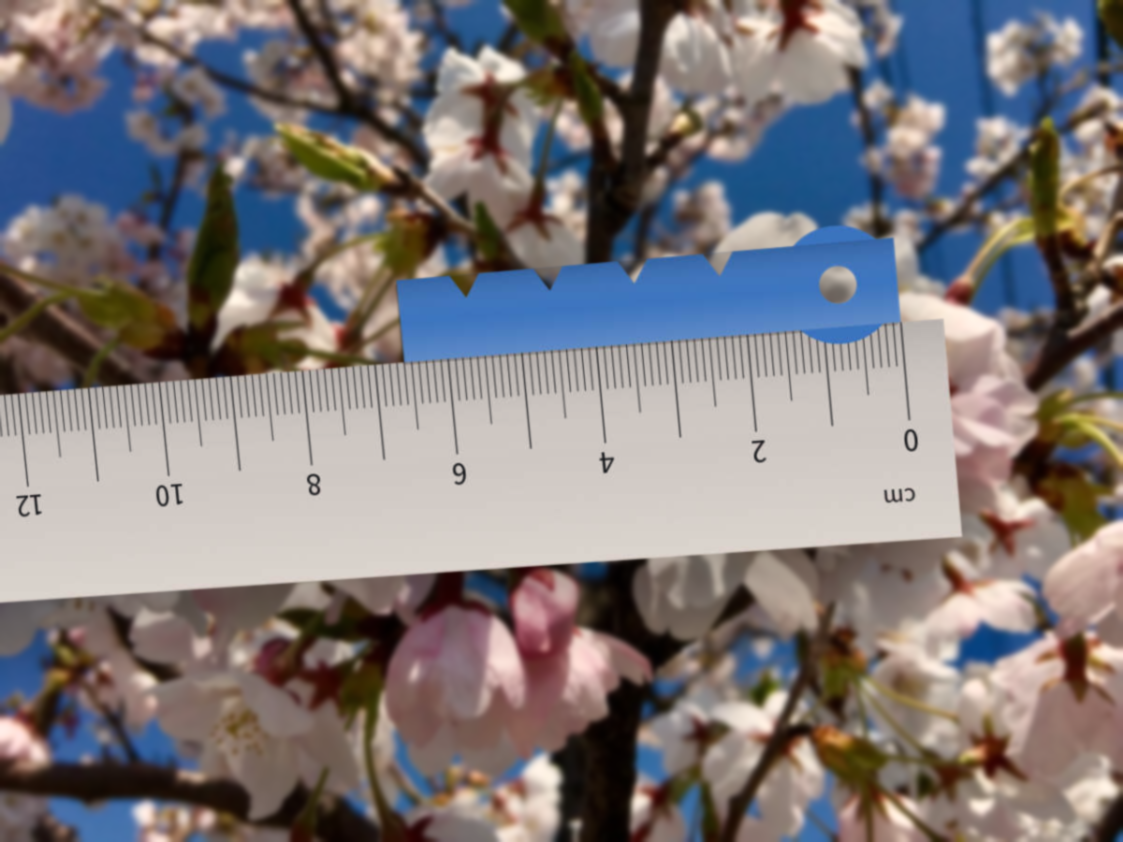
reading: {"value": 6.6, "unit": "cm"}
